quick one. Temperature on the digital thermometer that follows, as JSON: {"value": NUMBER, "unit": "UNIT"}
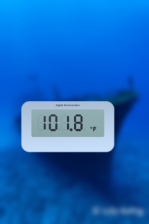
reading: {"value": 101.8, "unit": "°F"}
